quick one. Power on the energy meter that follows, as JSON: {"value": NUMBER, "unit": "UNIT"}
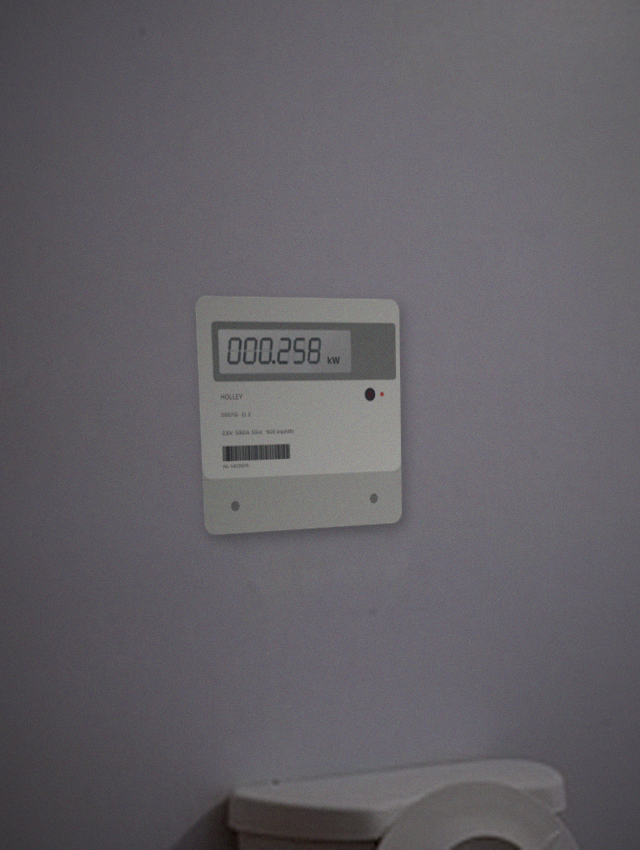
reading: {"value": 0.258, "unit": "kW"}
